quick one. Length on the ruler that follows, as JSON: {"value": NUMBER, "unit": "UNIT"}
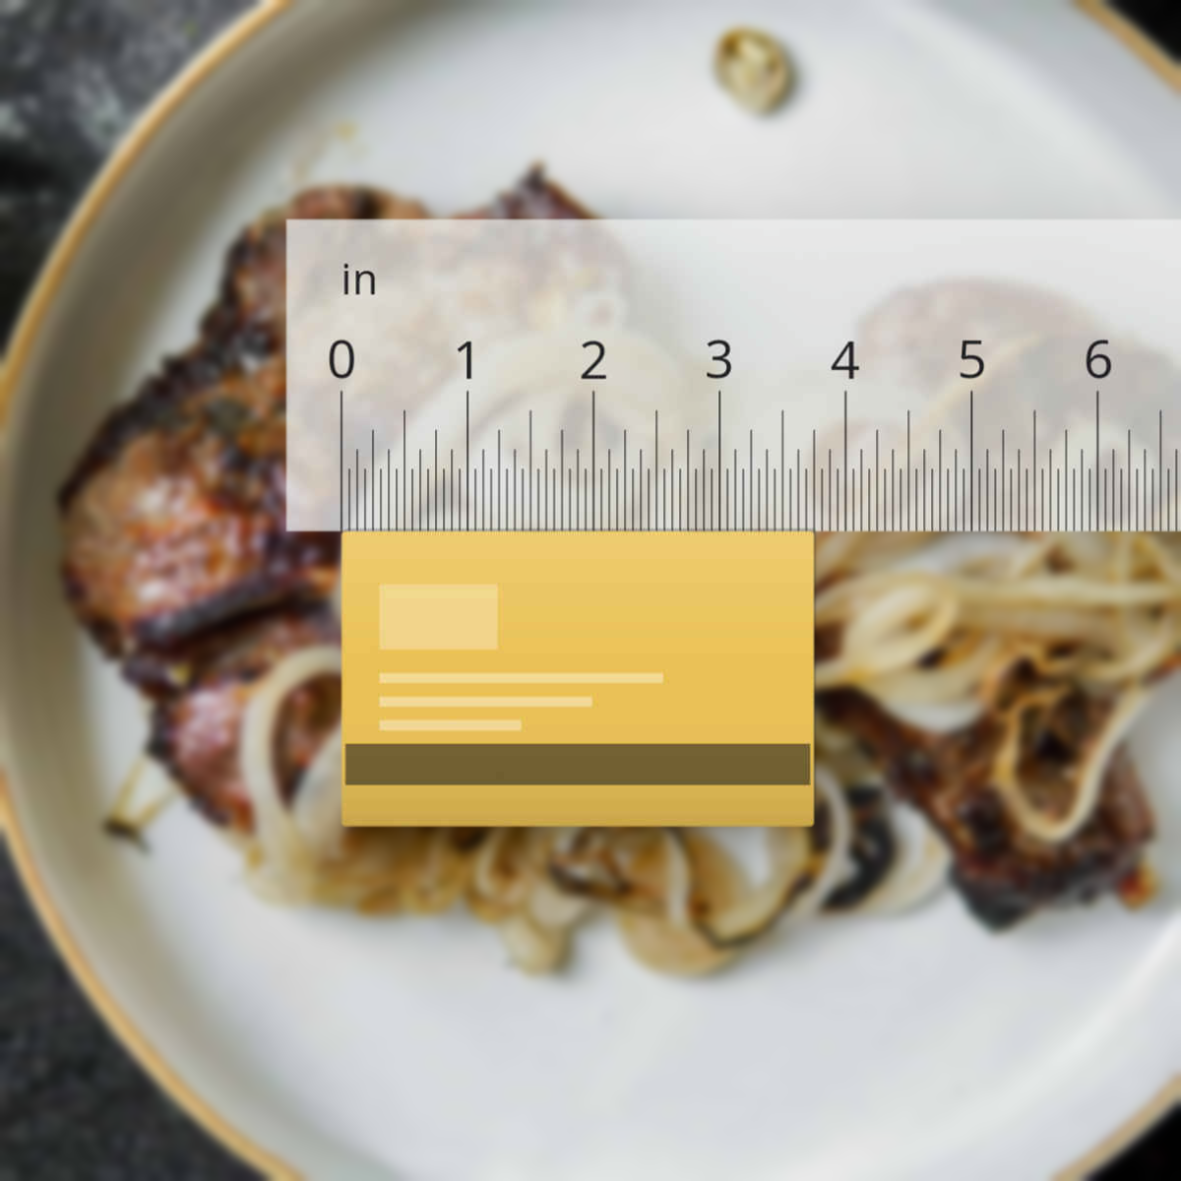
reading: {"value": 3.75, "unit": "in"}
